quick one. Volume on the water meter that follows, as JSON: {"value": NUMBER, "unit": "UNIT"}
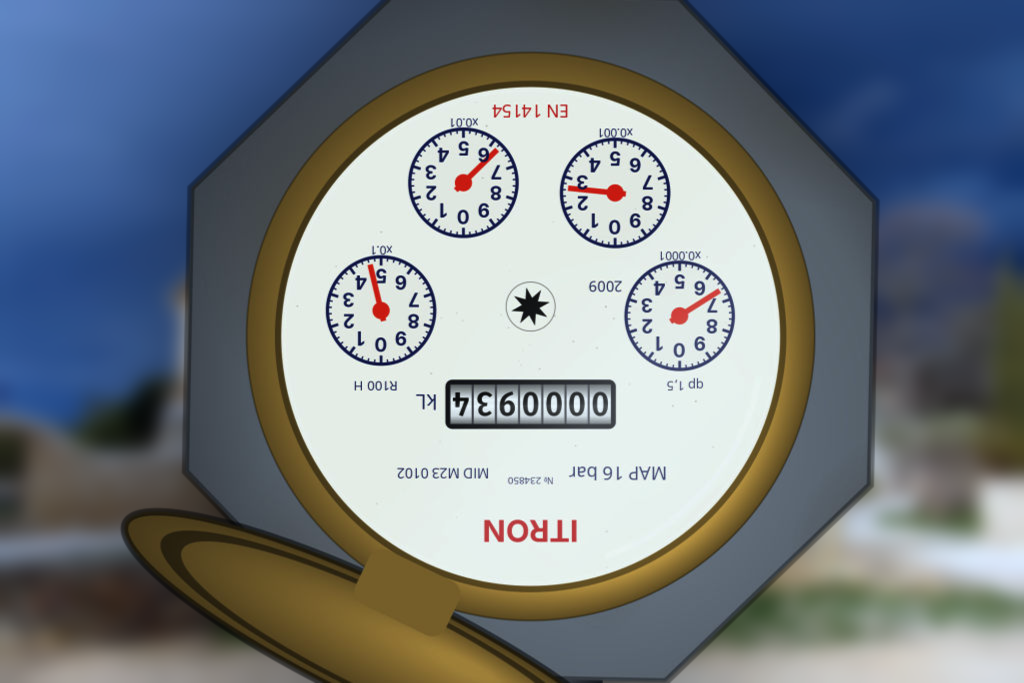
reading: {"value": 934.4626, "unit": "kL"}
